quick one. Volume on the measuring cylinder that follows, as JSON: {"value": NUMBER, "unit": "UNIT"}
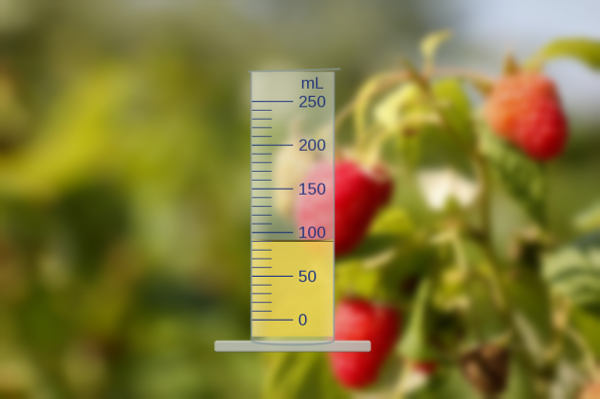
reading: {"value": 90, "unit": "mL"}
